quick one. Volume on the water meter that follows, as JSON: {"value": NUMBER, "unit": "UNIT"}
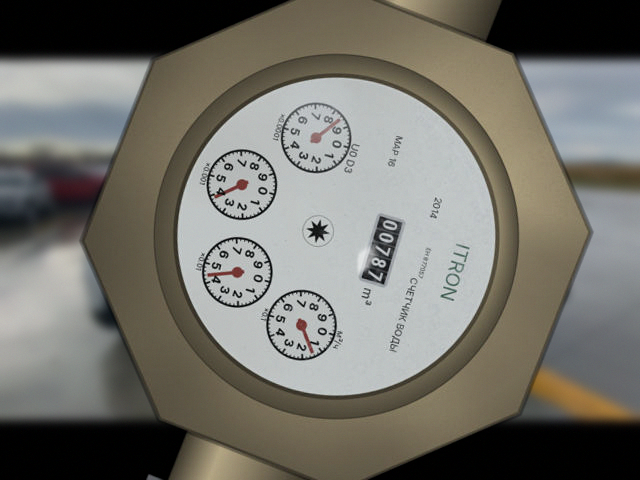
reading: {"value": 787.1438, "unit": "m³"}
